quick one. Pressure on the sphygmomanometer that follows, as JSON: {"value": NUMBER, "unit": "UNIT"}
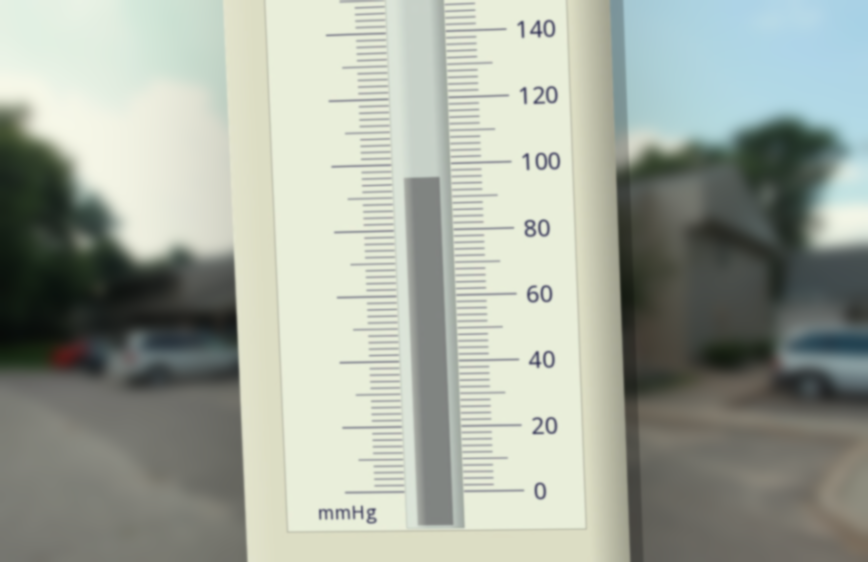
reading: {"value": 96, "unit": "mmHg"}
